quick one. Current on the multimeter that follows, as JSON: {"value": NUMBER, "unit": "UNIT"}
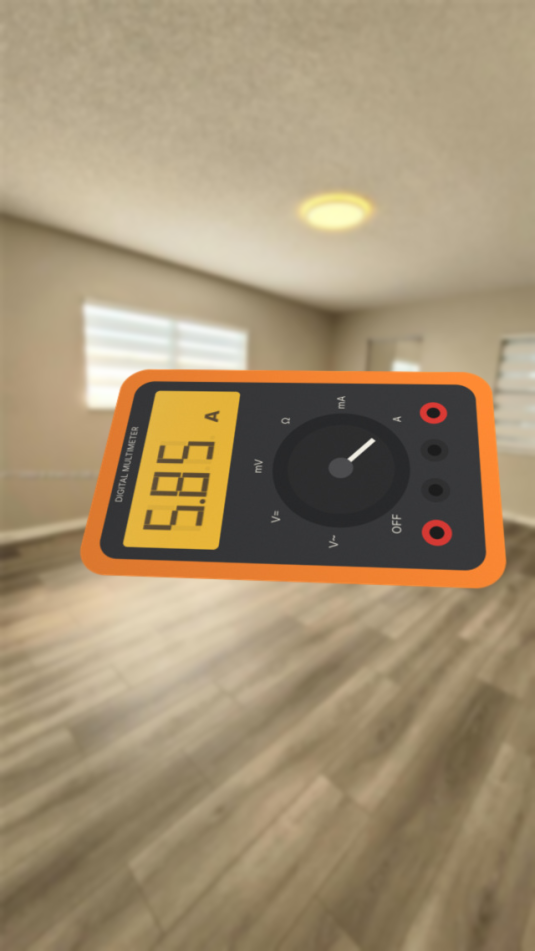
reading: {"value": 5.85, "unit": "A"}
